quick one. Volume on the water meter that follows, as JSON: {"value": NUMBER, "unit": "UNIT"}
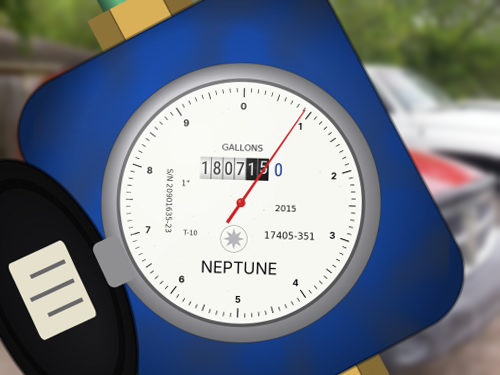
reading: {"value": 1807150.9, "unit": "gal"}
